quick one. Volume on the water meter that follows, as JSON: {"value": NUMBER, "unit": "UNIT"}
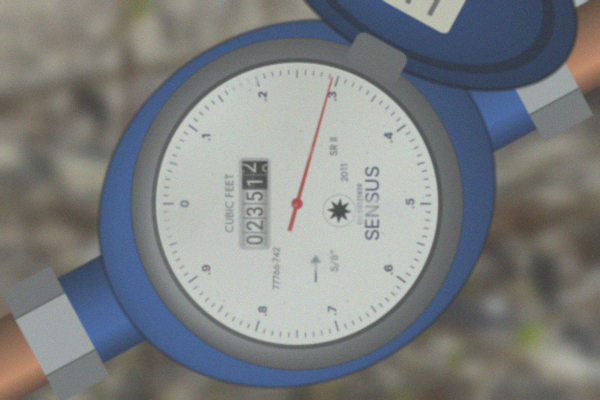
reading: {"value": 23512.29, "unit": "ft³"}
